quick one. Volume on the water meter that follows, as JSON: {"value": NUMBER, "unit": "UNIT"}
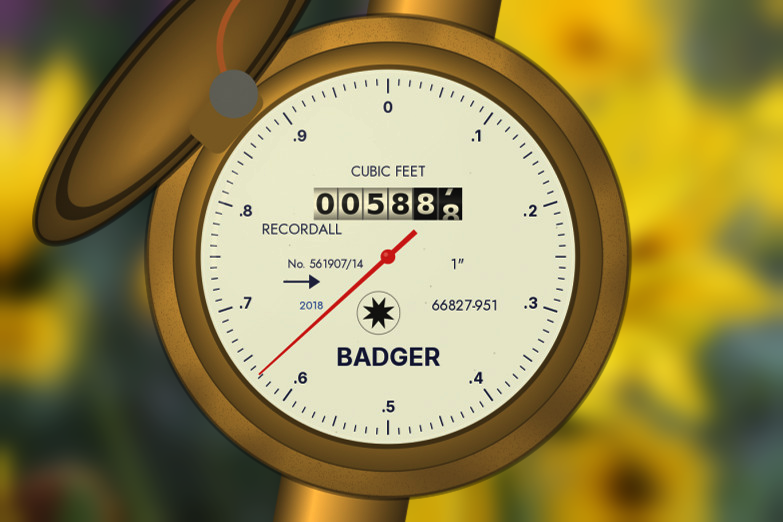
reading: {"value": 5887.63, "unit": "ft³"}
